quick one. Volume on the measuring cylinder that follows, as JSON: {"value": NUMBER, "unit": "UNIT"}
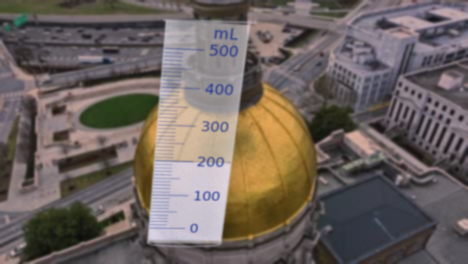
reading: {"value": 200, "unit": "mL"}
